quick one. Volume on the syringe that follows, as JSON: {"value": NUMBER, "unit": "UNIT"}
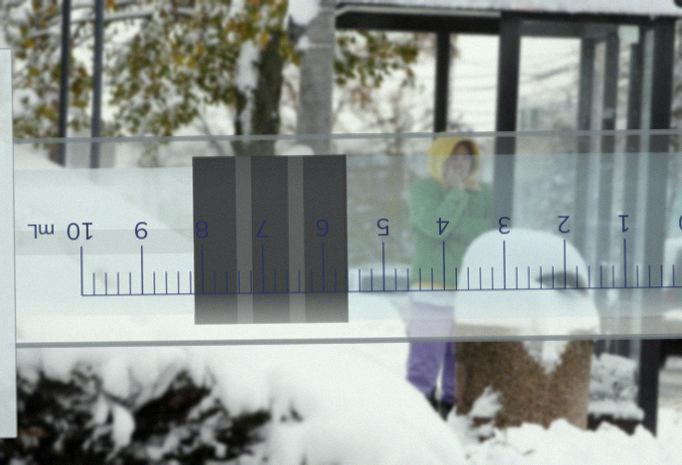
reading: {"value": 5.6, "unit": "mL"}
